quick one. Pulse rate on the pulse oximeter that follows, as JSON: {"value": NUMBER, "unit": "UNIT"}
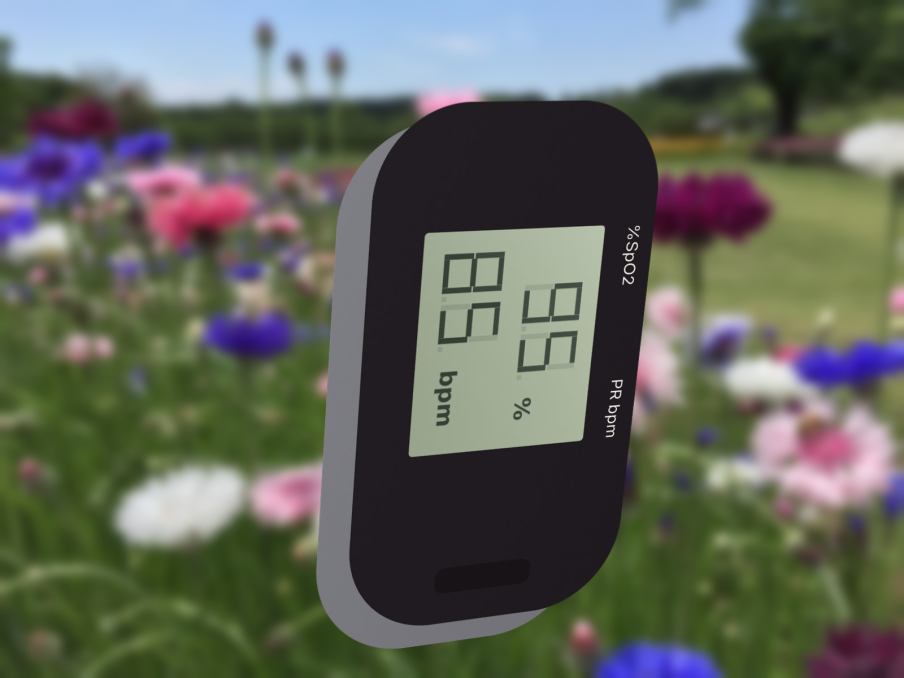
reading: {"value": 85, "unit": "bpm"}
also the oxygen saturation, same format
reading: {"value": 95, "unit": "%"}
